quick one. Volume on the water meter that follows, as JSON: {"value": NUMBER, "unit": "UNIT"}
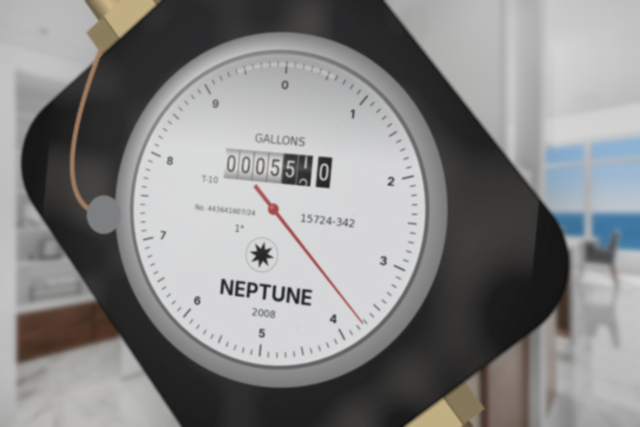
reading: {"value": 5513.7, "unit": "gal"}
